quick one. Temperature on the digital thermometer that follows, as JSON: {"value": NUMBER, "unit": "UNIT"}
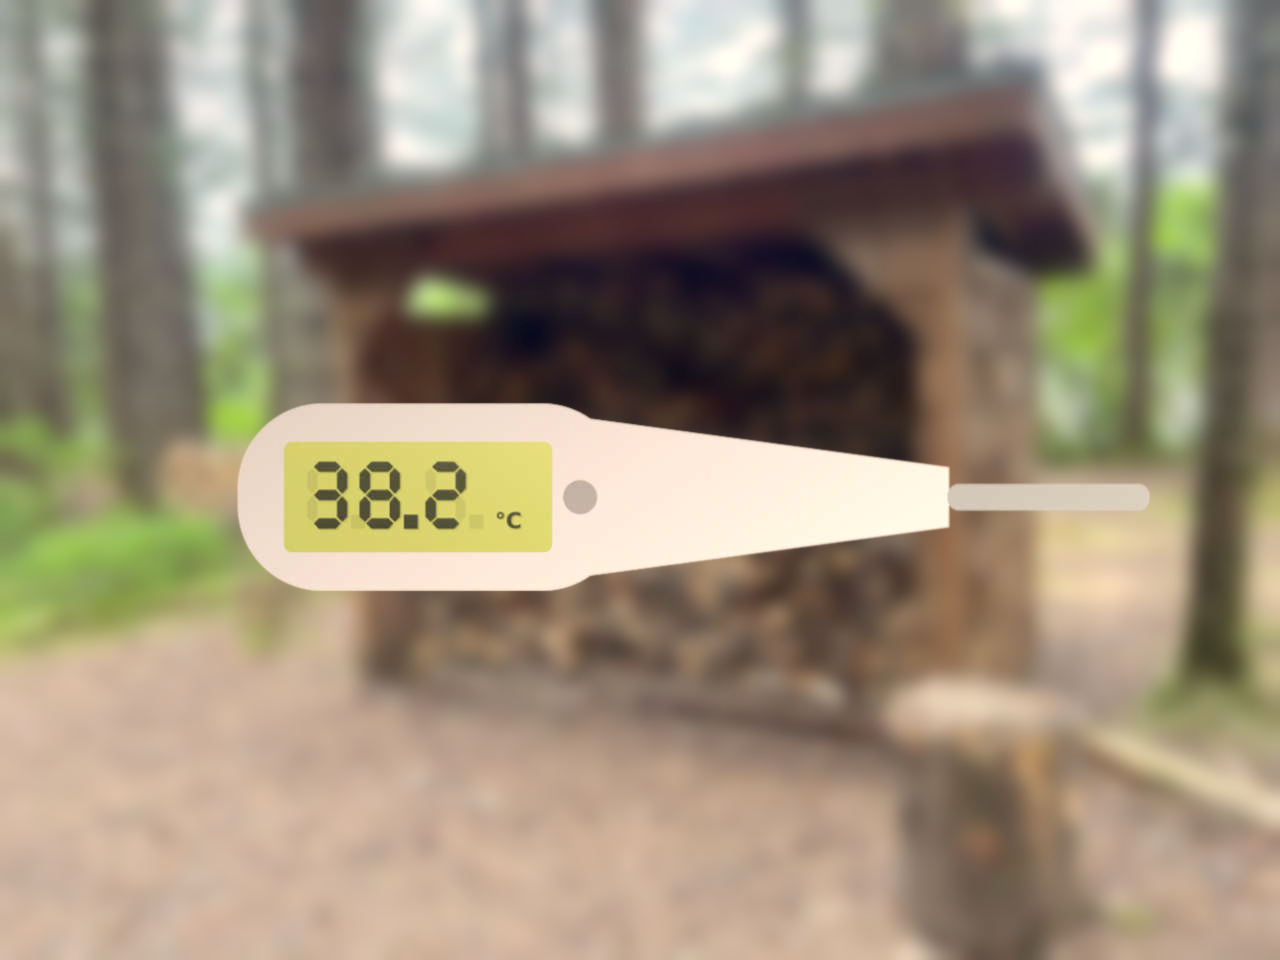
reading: {"value": 38.2, "unit": "°C"}
